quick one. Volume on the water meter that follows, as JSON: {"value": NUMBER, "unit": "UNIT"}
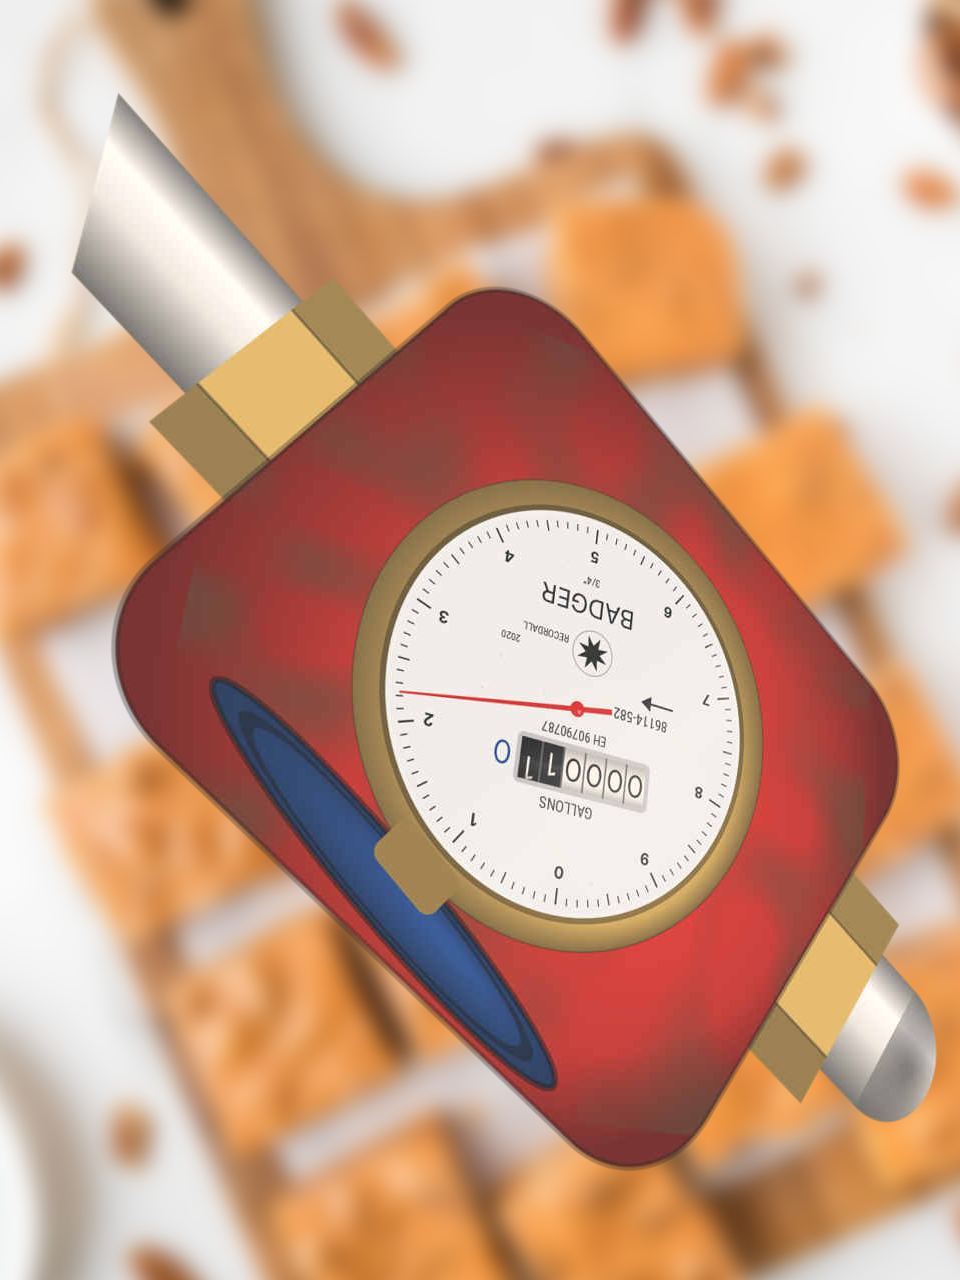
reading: {"value": 112.2, "unit": "gal"}
